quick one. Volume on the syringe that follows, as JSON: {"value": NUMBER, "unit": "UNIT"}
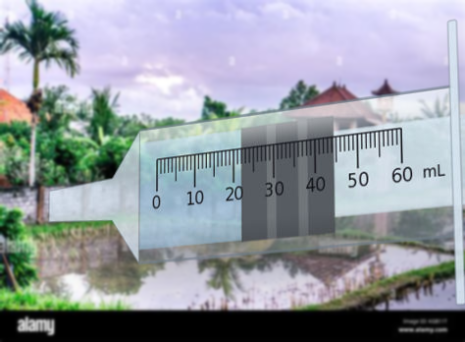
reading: {"value": 22, "unit": "mL"}
